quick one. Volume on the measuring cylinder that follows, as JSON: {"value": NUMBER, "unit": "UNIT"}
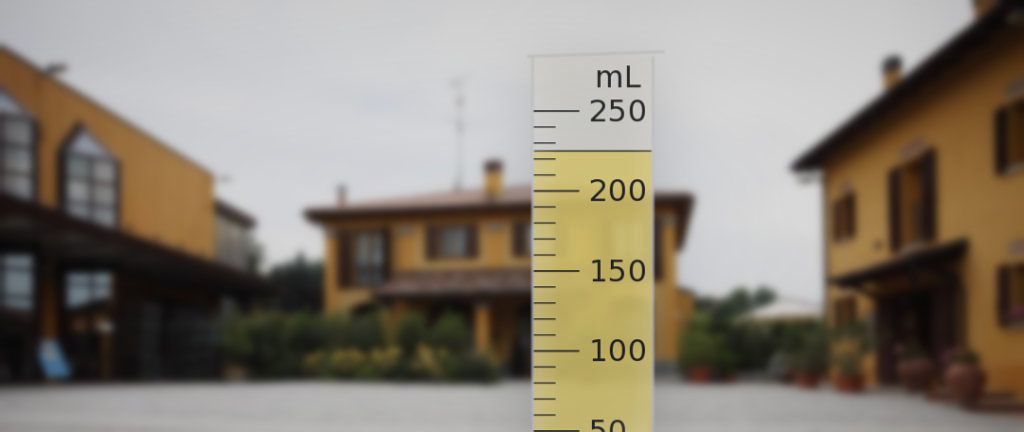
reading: {"value": 225, "unit": "mL"}
